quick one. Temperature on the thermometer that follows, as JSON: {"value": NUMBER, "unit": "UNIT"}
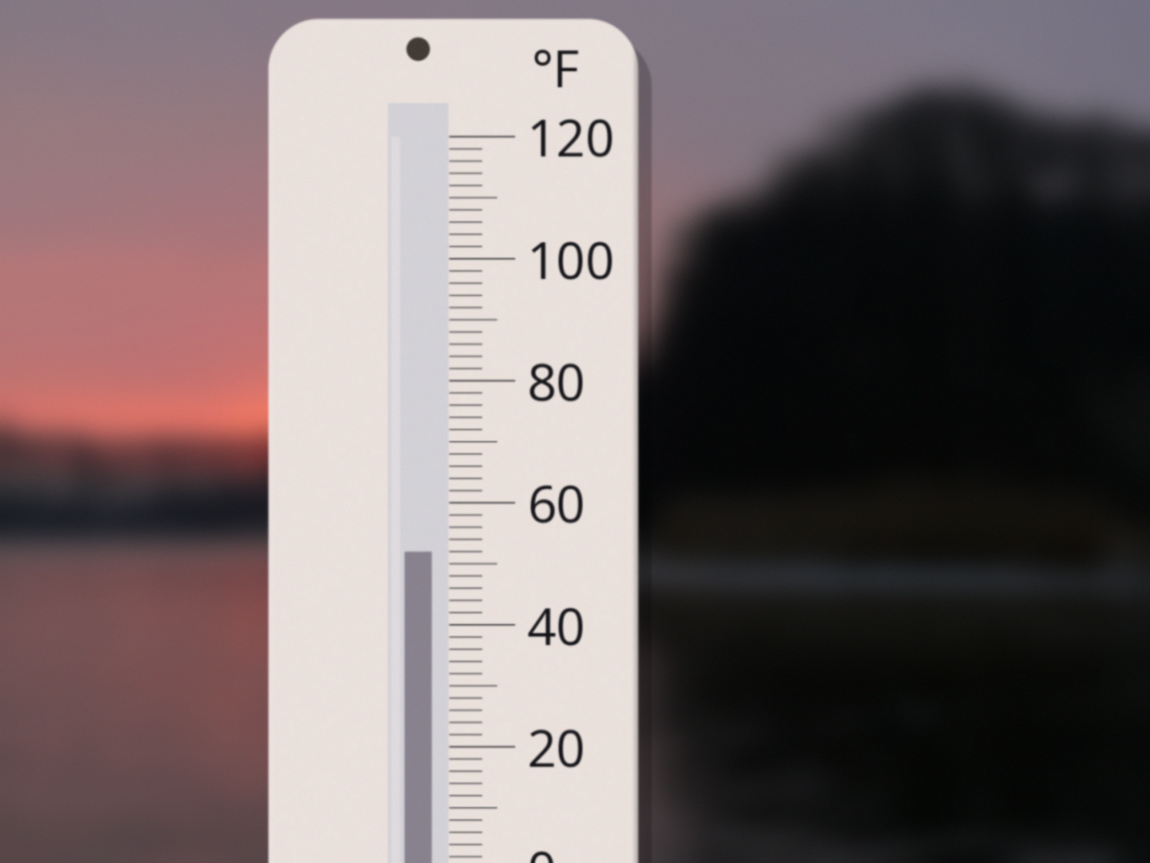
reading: {"value": 52, "unit": "°F"}
